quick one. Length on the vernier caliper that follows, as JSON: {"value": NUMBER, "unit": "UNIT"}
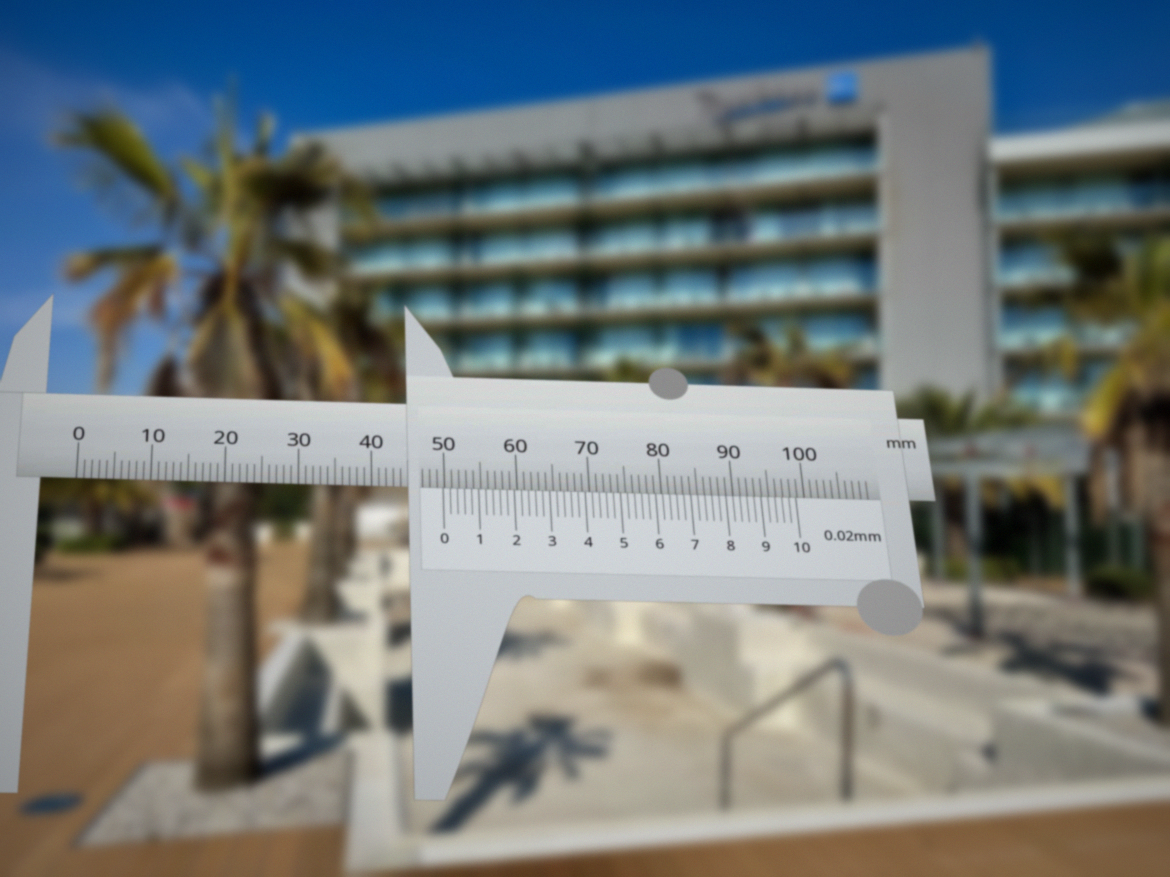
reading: {"value": 49.8, "unit": "mm"}
